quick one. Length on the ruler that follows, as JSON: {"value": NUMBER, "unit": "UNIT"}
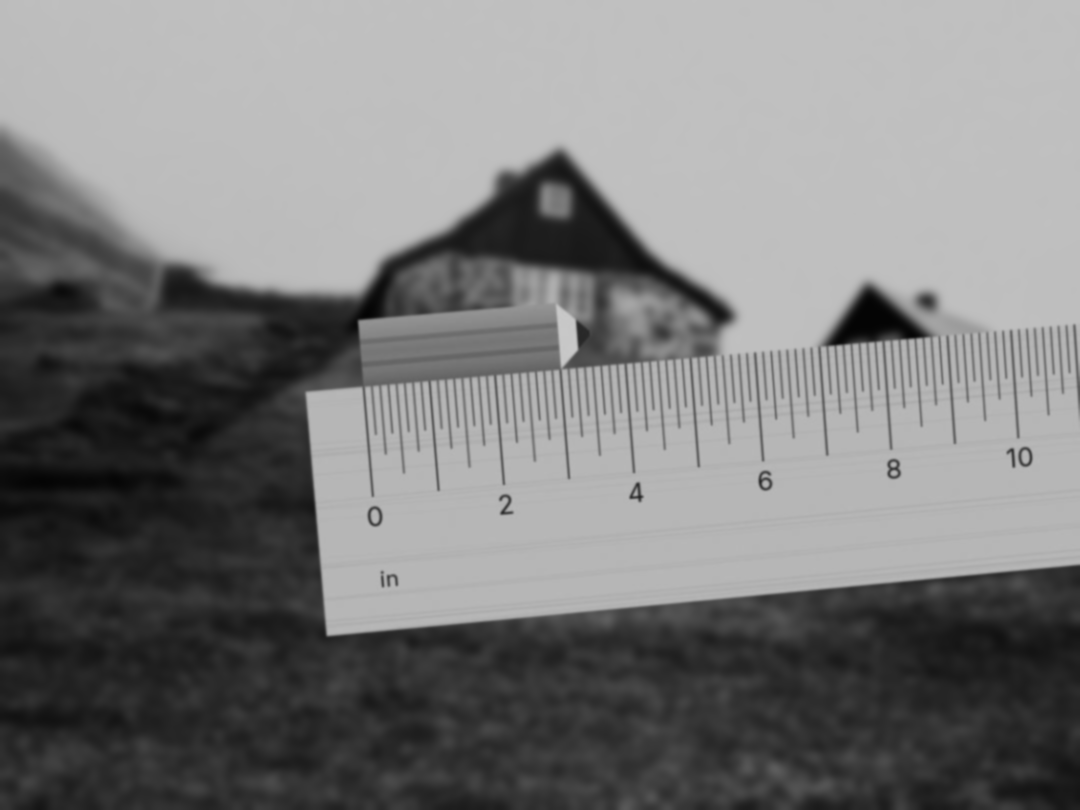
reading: {"value": 3.5, "unit": "in"}
